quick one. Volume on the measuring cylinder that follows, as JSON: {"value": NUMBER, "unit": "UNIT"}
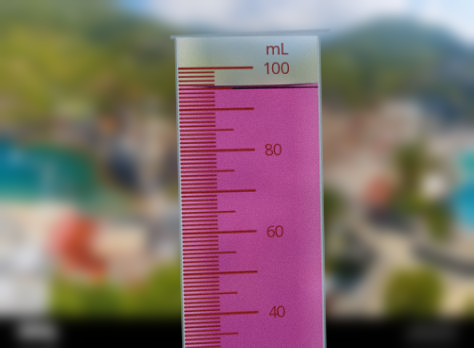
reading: {"value": 95, "unit": "mL"}
